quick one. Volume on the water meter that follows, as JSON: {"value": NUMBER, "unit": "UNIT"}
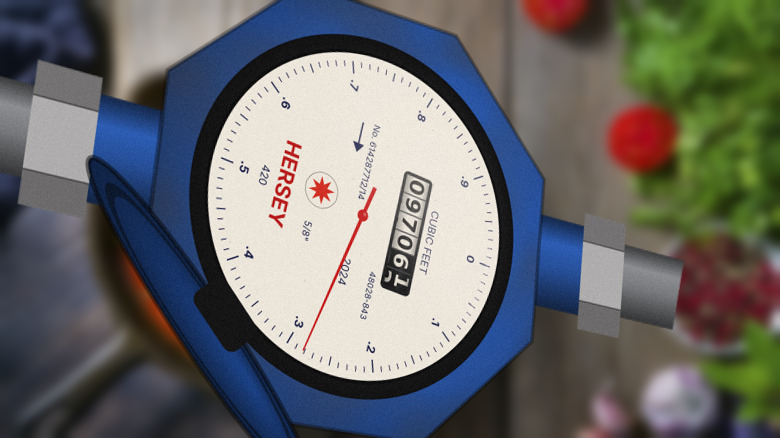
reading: {"value": 97061.28, "unit": "ft³"}
